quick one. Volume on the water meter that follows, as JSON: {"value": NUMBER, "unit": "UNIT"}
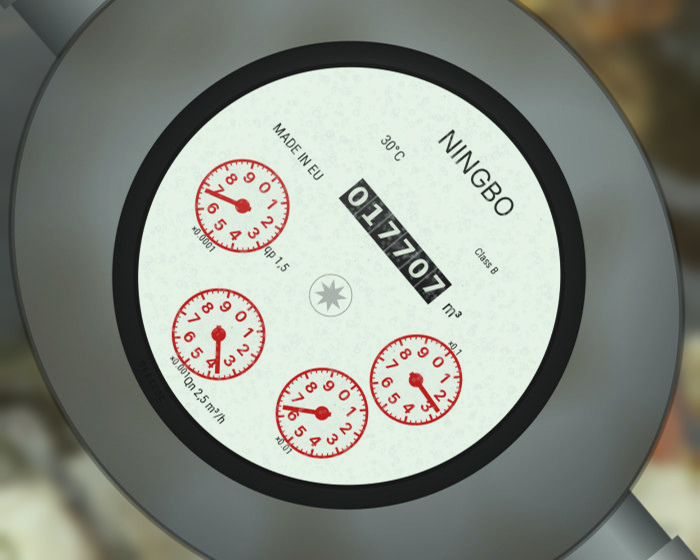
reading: {"value": 17707.2636, "unit": "m³"}
